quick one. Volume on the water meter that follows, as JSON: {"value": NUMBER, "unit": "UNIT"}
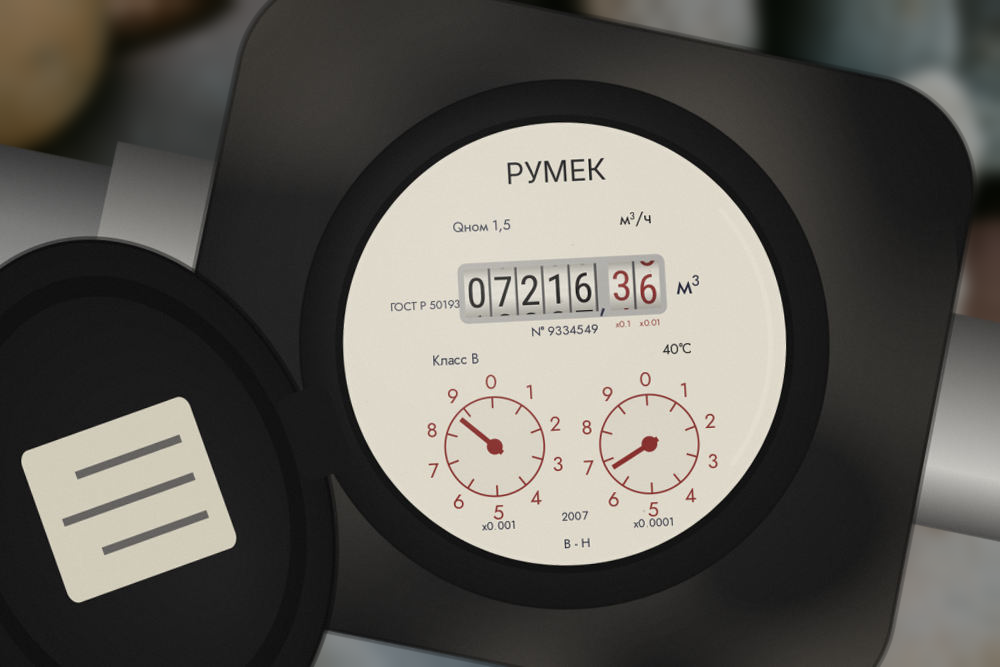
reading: {"value": 7216.3586, "unit": "m³"}
